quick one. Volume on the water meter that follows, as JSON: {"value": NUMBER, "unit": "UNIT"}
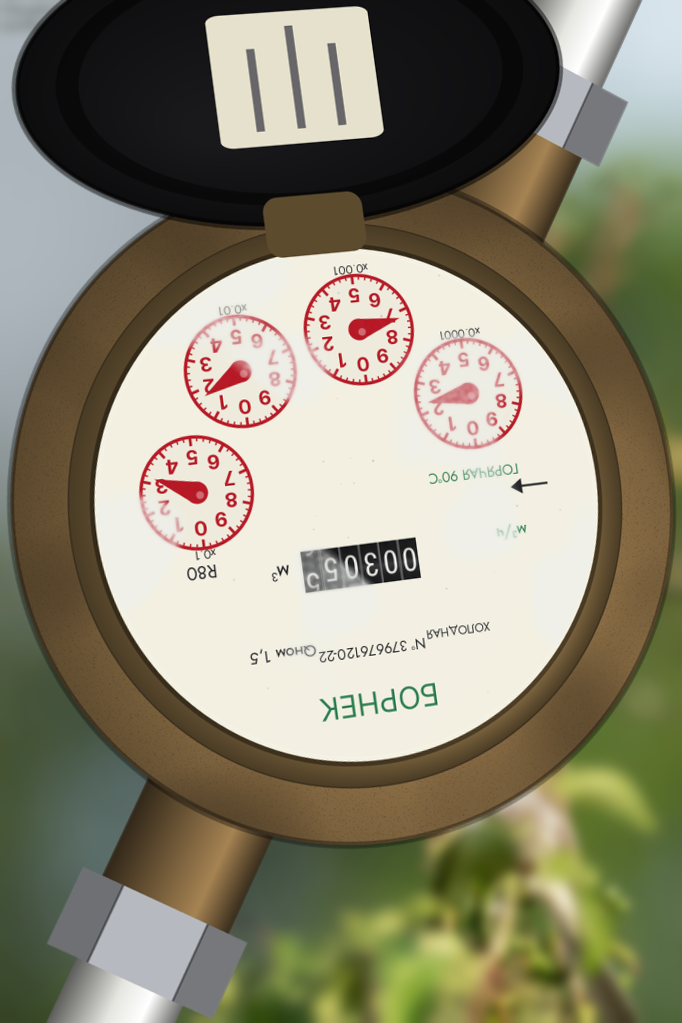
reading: {"value": 3055.3172, "unit": "m³"}
